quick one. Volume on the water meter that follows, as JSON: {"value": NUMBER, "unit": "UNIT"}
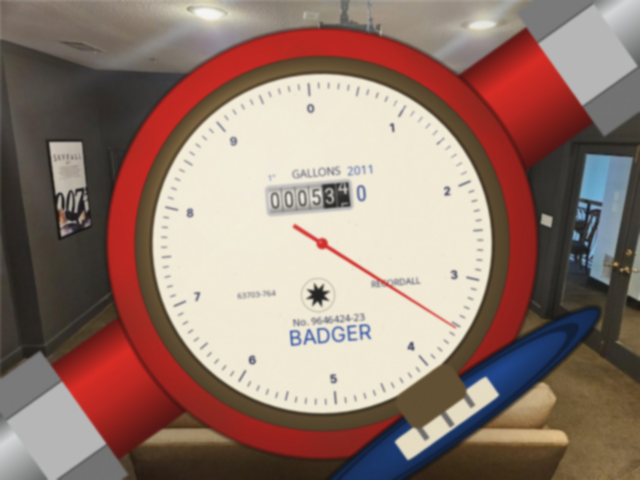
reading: {"value": 5343.5, "unit": "gal"}
